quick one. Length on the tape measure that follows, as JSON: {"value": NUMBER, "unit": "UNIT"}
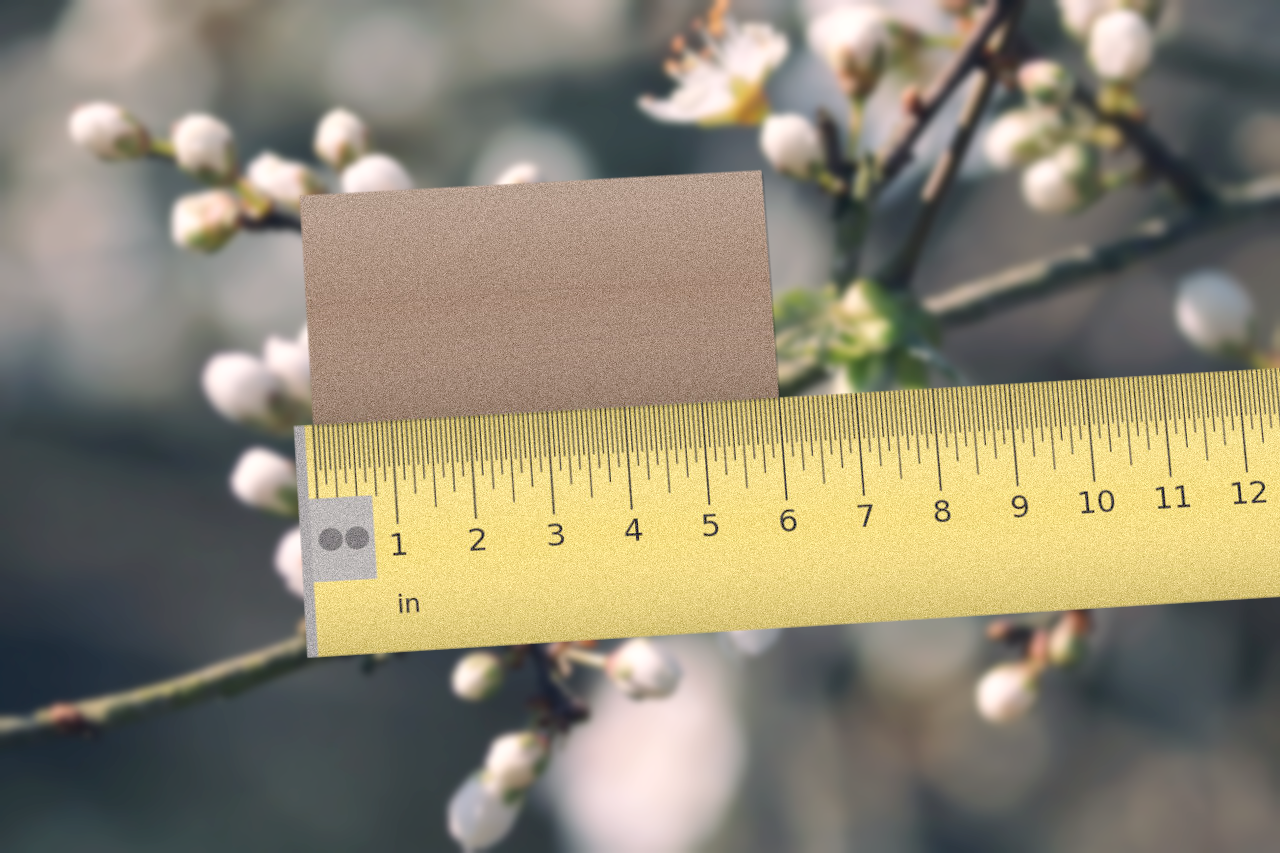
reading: {"value": 6, "unit": "in"}
